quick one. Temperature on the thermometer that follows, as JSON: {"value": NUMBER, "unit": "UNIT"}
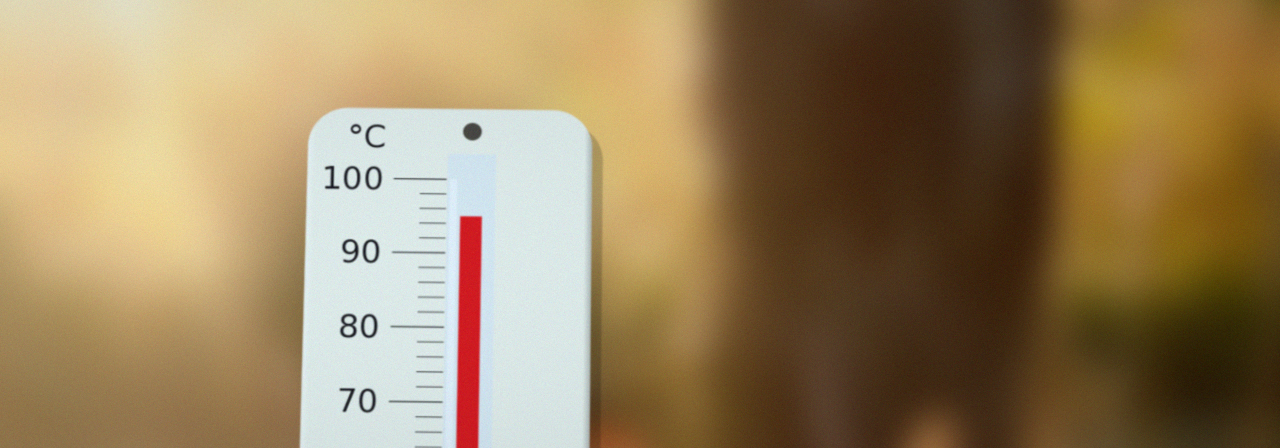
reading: {"value": 95, "unit": "°C"}
